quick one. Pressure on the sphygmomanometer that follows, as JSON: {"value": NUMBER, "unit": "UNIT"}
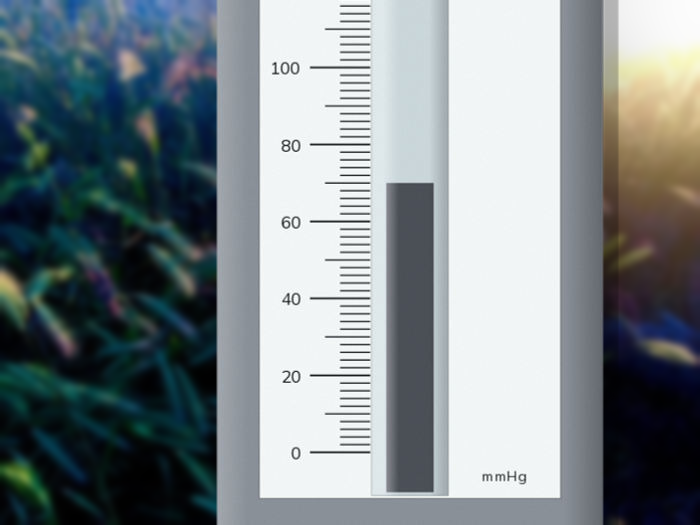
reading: {"value": 70, "unit": "mmHg"}
